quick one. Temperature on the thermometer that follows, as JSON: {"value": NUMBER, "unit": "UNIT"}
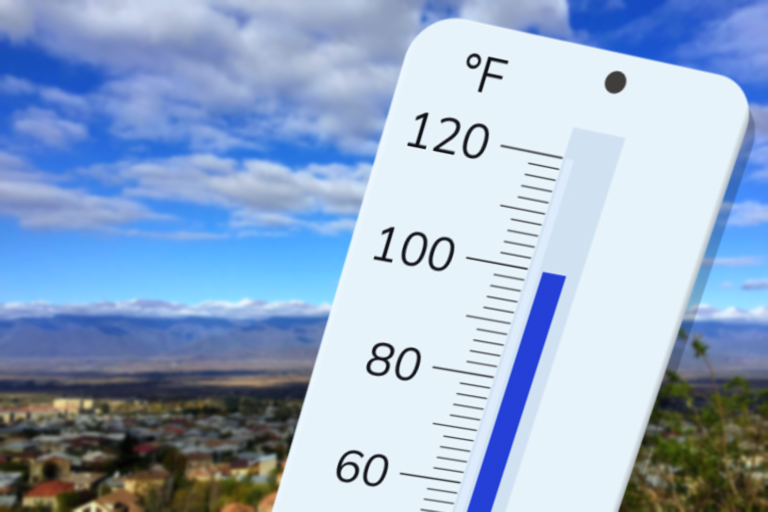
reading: {"value": 100, "unit": "°F"}
